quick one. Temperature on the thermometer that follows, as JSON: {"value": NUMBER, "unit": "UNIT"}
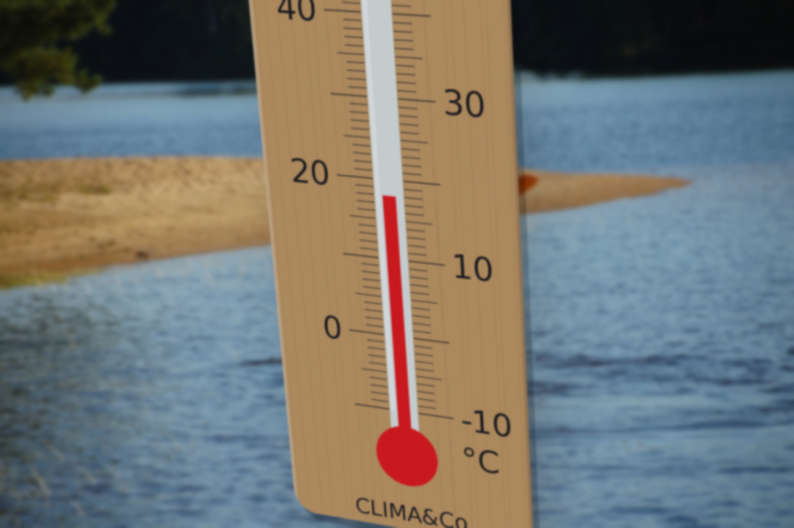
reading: {"value": 18, "unit": "°C"}
